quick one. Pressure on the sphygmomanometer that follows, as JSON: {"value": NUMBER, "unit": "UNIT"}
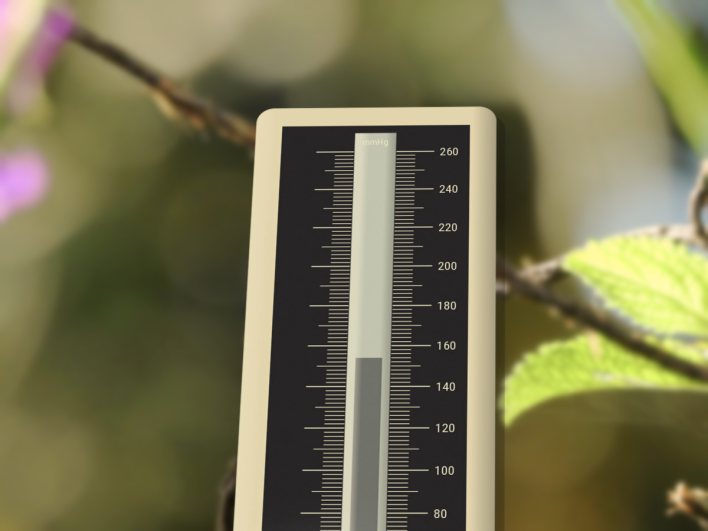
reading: {"value": 154, "unit": "mmHg"}
